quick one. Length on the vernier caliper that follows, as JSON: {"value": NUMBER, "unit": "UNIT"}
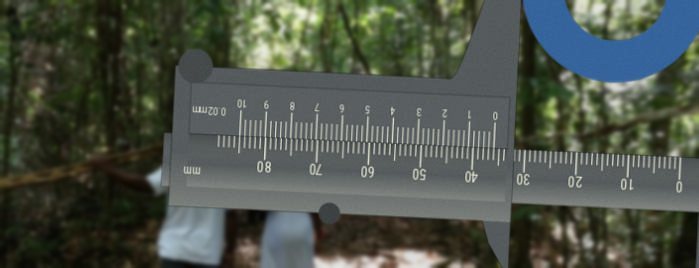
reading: {"value": 36.0, "unit": "mm"}
